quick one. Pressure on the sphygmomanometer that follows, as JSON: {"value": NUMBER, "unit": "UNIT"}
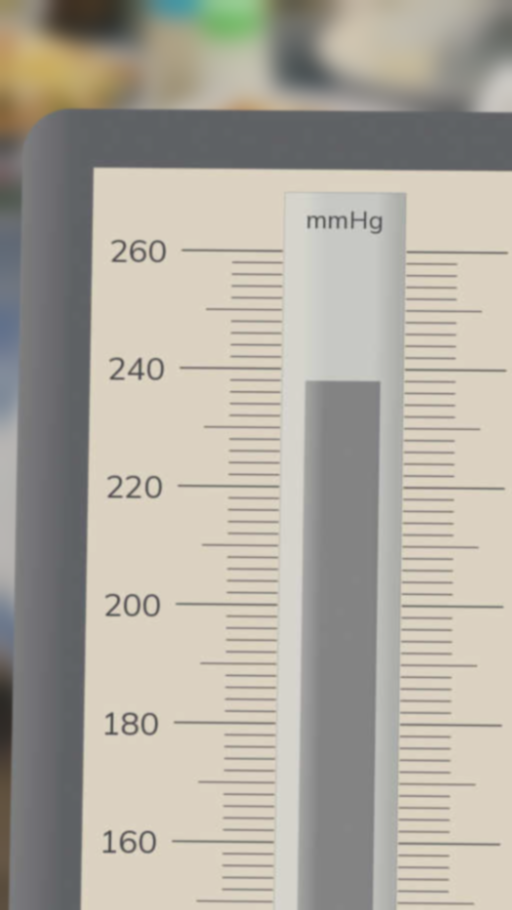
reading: {"value": 238, "unit": "mmHg"}
